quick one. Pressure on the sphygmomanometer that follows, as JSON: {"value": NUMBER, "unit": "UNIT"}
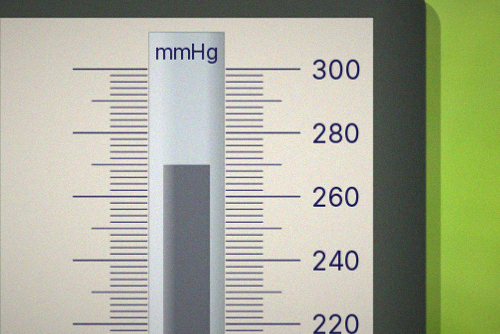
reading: {"value": 270, "unit": "mmHg"}
